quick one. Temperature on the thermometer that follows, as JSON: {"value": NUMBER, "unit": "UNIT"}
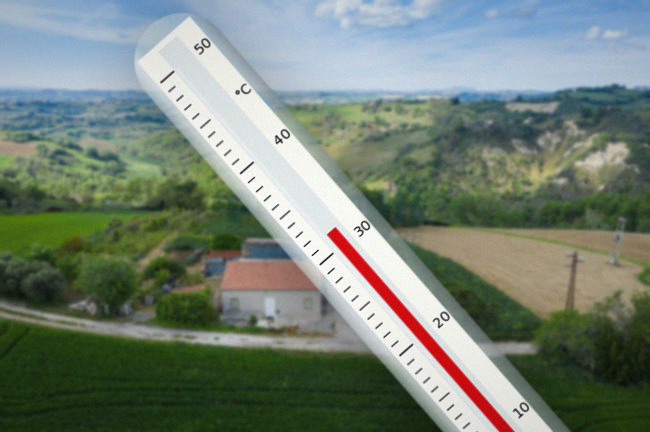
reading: {"value": 31.5, "unit": "°C"}
